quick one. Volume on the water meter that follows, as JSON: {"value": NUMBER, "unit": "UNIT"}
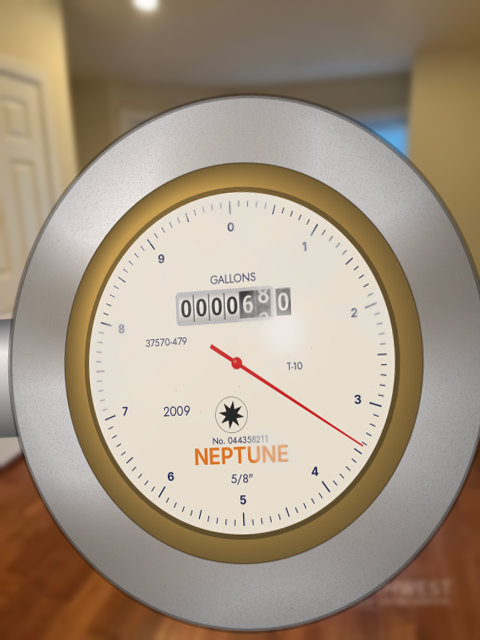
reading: {"value": 683.4, "unit": "gal"}
